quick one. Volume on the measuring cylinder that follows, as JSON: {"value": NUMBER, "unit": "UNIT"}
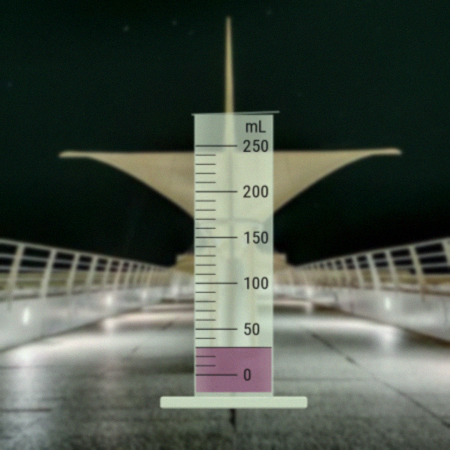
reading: {"value": 30, "unit": "mL"}
